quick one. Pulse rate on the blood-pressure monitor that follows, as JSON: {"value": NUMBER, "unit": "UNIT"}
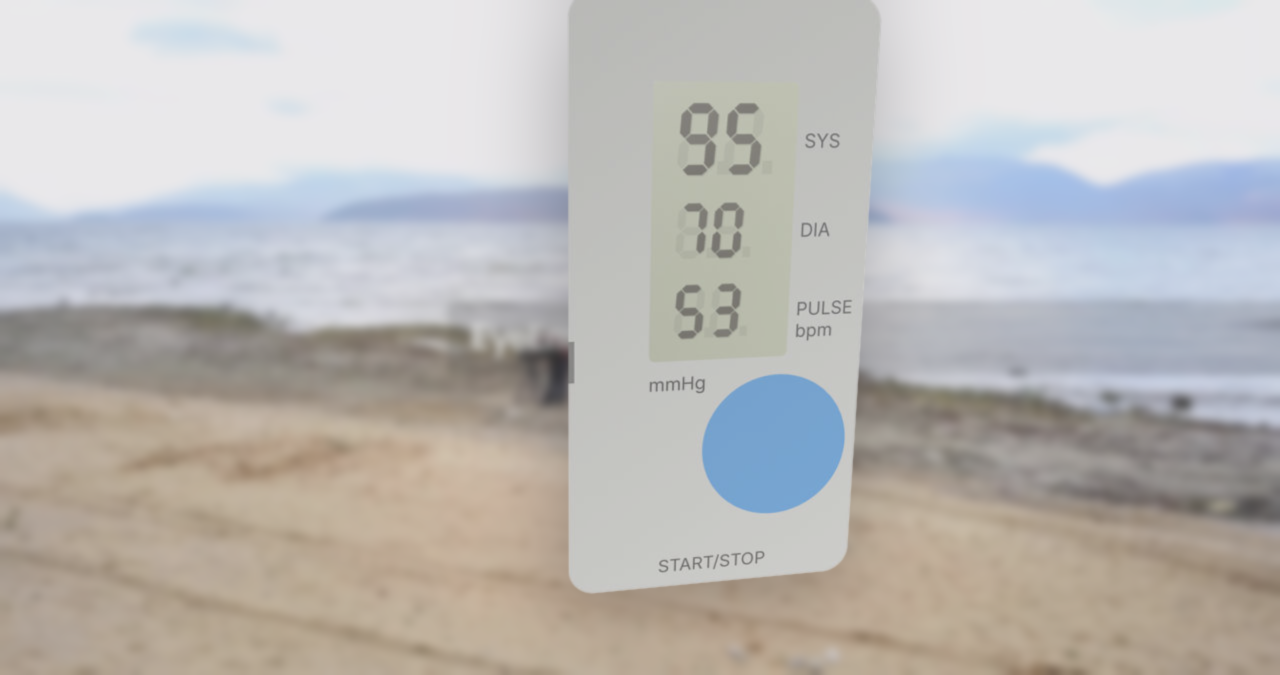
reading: {"value": 53, "unit": "bpm"}
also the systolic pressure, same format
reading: {"value": 95, "unit": "mmHg"}
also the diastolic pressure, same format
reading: {"value": 70, "unit": "mmHg"}
